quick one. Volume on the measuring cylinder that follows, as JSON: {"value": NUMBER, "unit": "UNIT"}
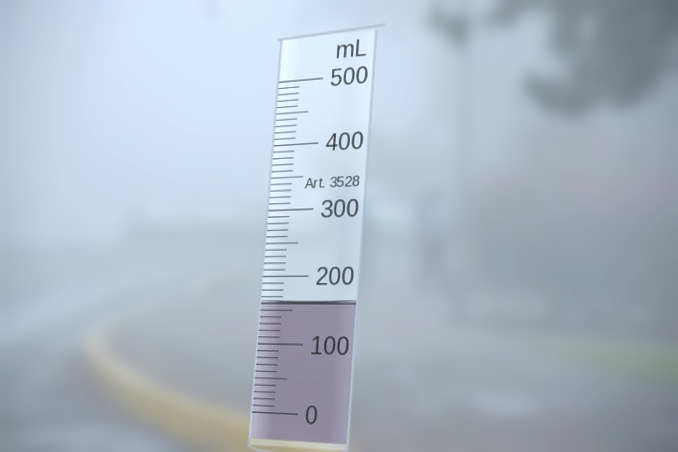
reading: {"value": 160, "unit": "mL"}
